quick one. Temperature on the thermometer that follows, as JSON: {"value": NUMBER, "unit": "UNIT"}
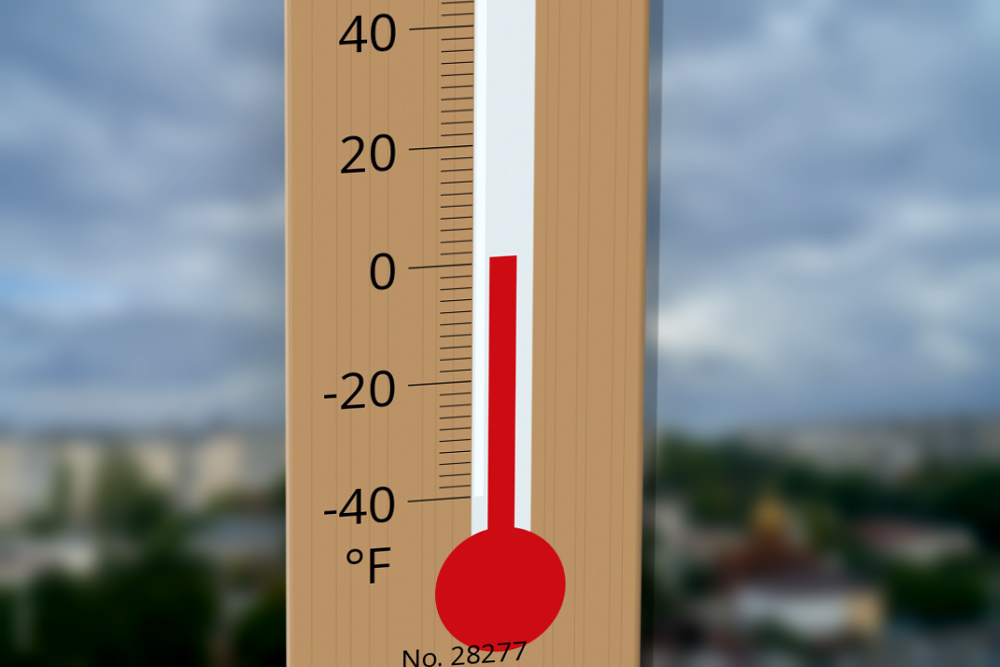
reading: {"value": 1, "unit": "°F"}
